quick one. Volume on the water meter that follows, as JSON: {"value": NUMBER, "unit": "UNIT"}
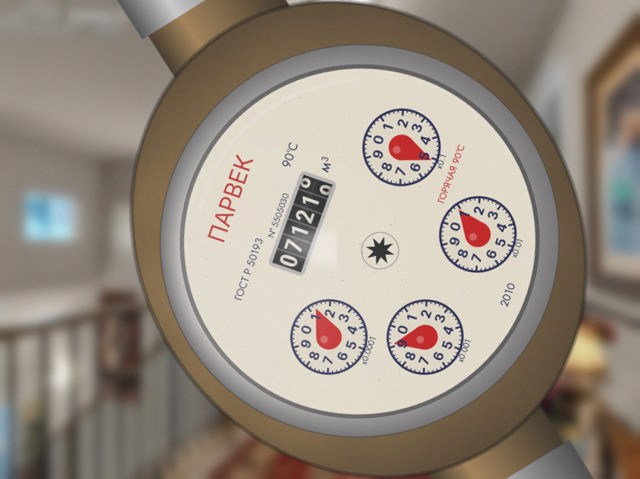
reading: {"value": 71218.5091, "unit": "m³"}
